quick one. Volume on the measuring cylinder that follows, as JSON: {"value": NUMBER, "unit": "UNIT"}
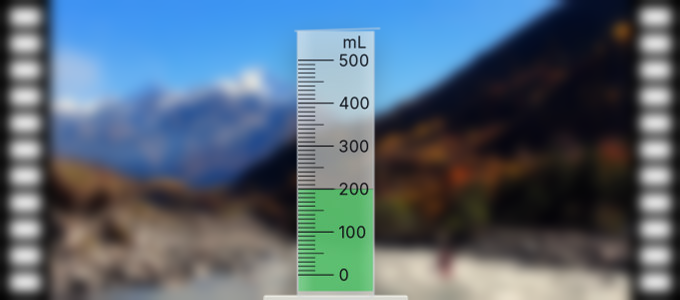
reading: {"value": 200, "unit": "mL"}
